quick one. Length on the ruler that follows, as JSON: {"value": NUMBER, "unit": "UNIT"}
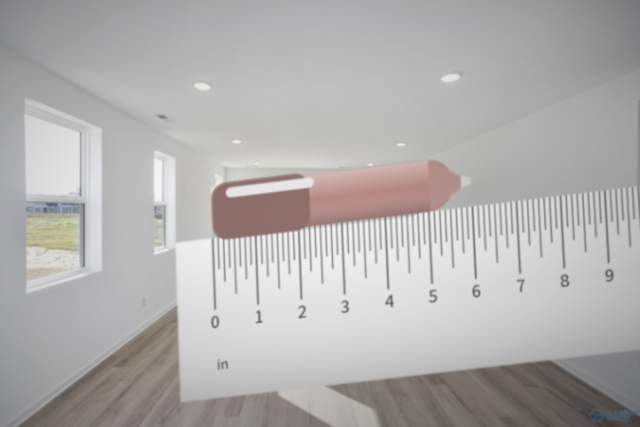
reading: {"value": 6, "unit": "in"}
